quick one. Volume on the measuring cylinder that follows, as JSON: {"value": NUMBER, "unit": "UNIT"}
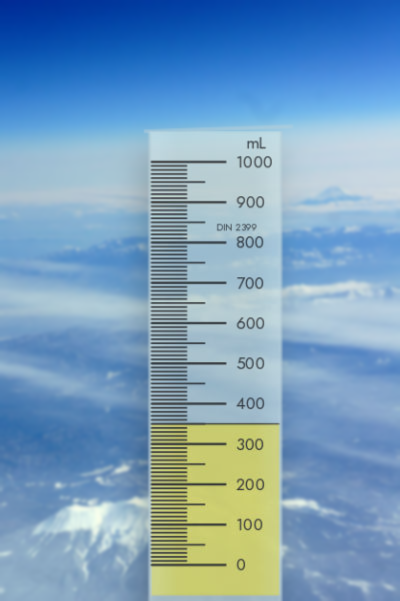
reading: {"value": 350, "unit": "mL"}
